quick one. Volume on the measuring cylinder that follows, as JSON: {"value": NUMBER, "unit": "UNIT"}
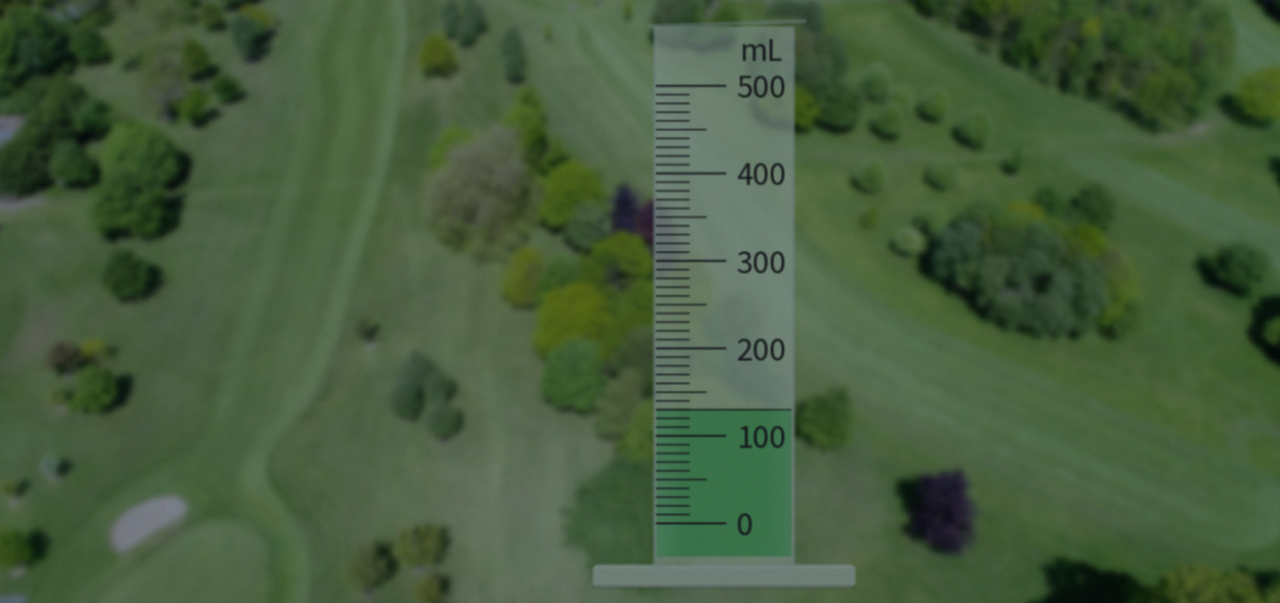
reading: {"value": 130, "unit": "mL"}
